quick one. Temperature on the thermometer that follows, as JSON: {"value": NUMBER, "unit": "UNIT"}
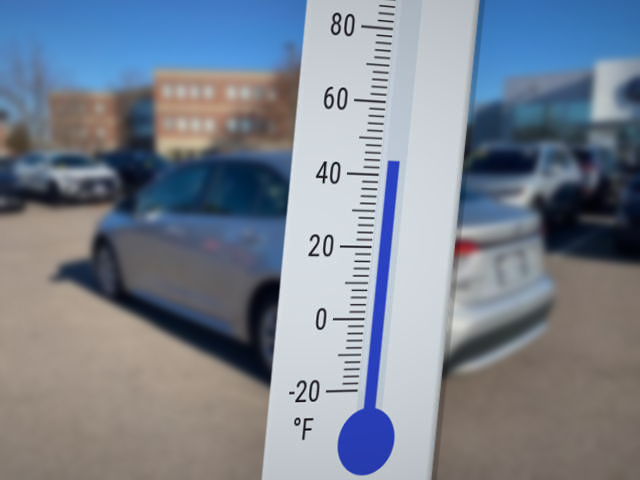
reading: {"value": 44, "unit": "°F"}
